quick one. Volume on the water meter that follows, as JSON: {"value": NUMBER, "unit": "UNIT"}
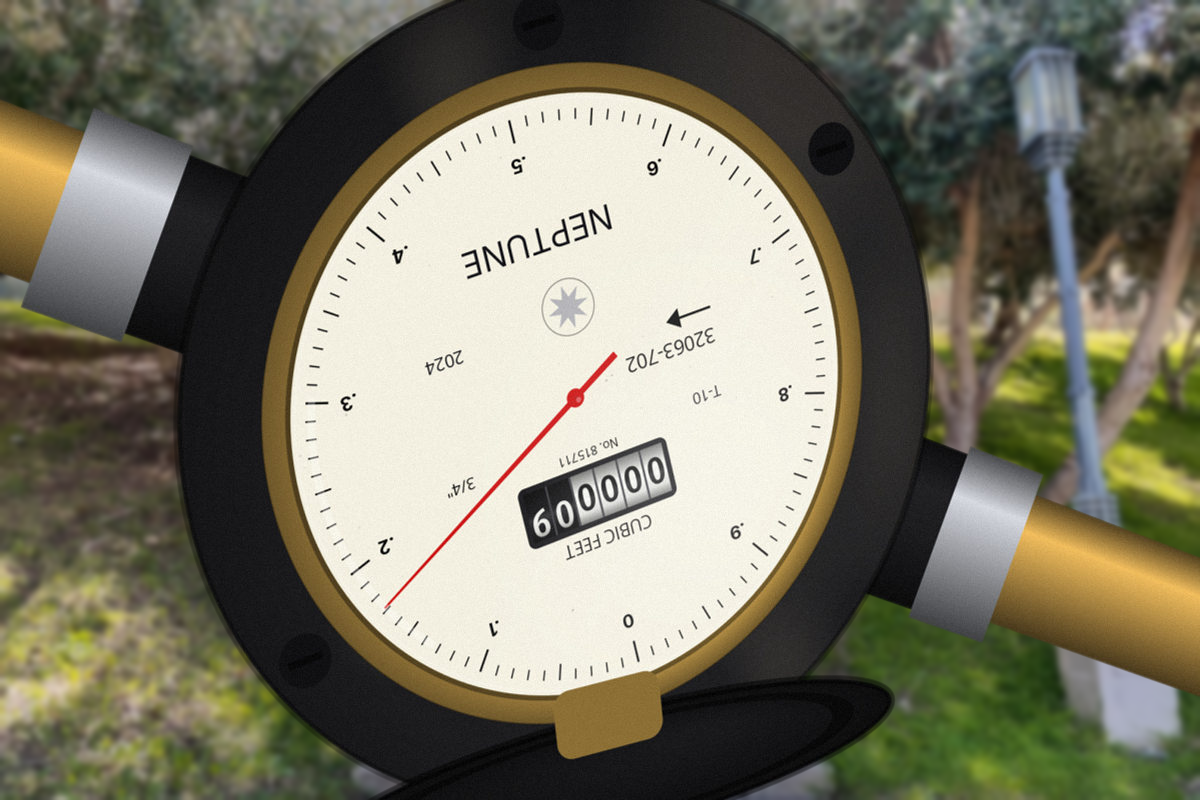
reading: {"value": 9.17, "unit": "ft³"}
